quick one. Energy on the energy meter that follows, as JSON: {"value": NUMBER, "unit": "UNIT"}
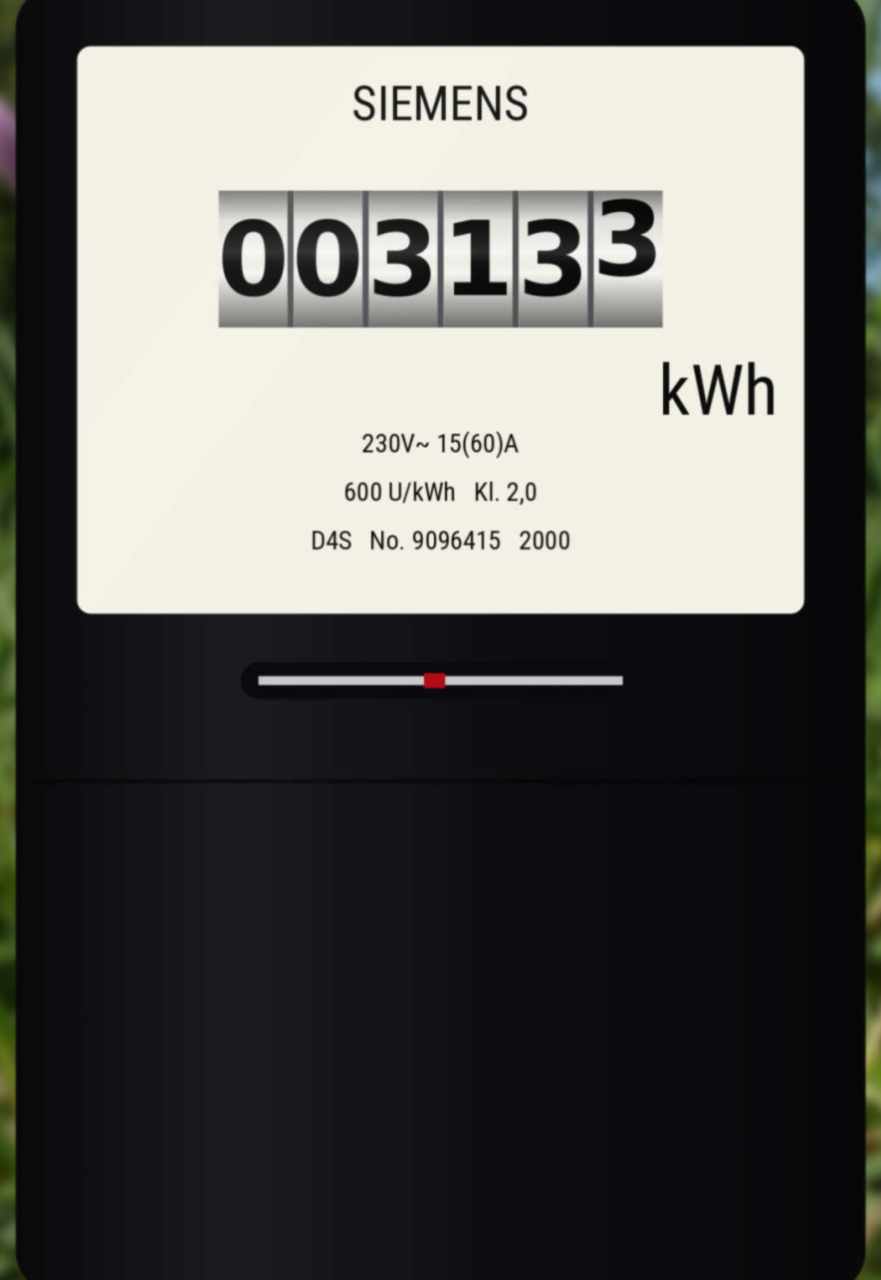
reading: {"value": 3133, "unit": "kWh"}
